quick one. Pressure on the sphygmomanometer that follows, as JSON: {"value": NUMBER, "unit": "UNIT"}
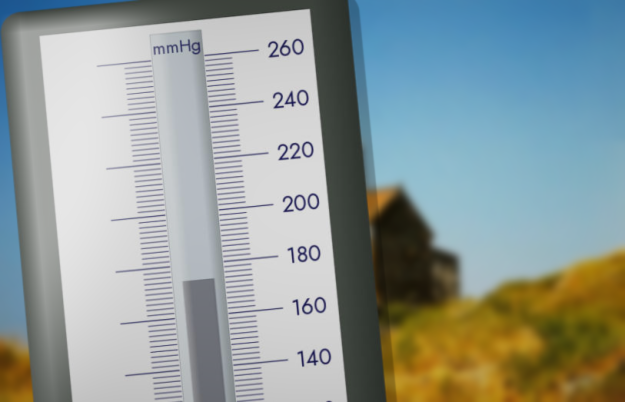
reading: {"value": 174, "unit": "mmHg"}
